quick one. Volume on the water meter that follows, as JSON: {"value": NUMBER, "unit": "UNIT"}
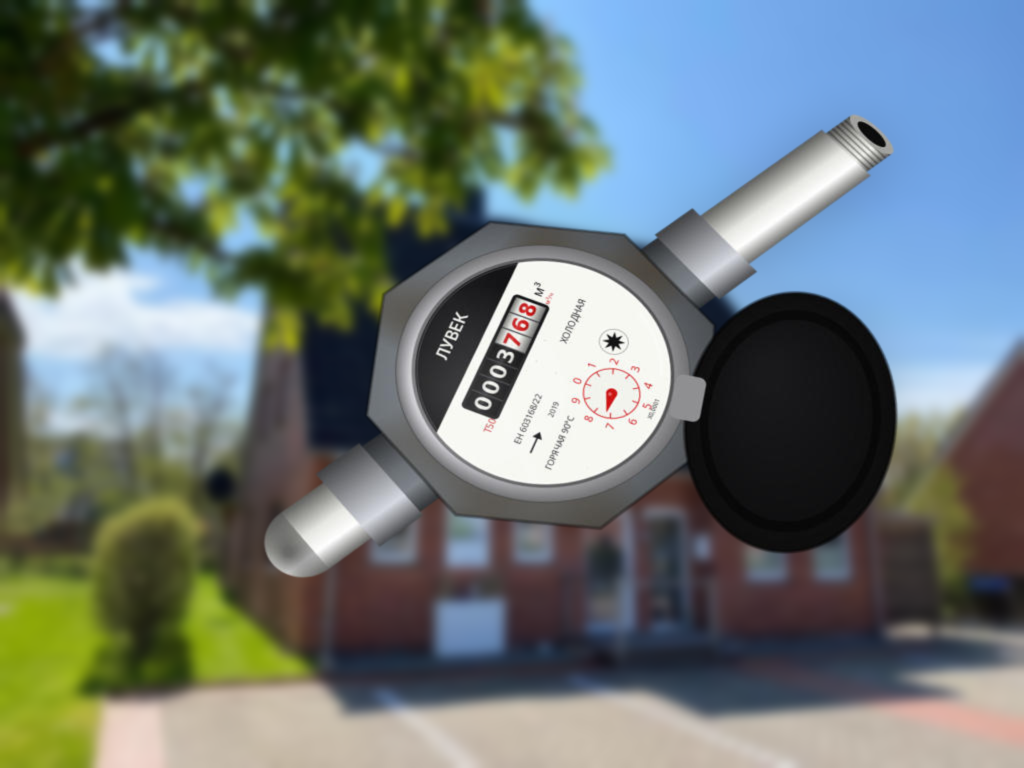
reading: {"value": 3.7687, "unit": "m³"}
